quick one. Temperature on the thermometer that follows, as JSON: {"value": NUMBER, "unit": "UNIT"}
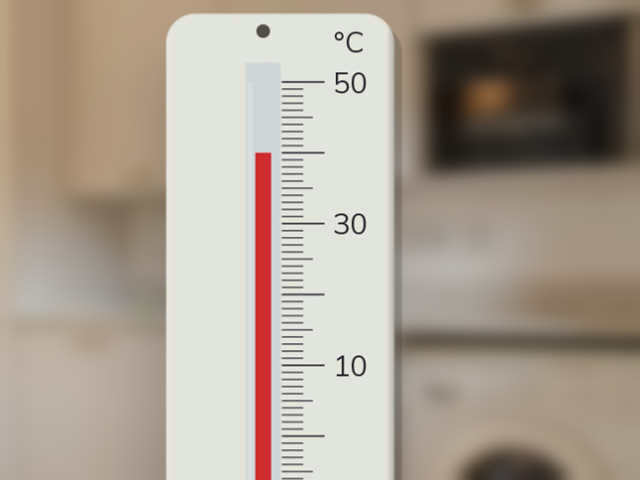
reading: {"value": 40, "unit": "°C"}
